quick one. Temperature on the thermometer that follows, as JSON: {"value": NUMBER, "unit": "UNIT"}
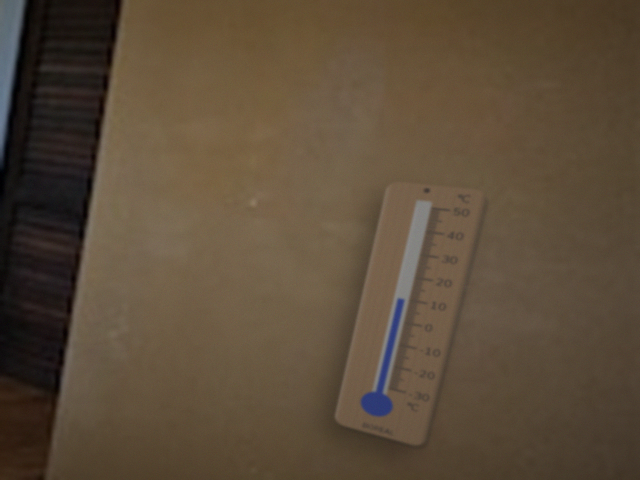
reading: {"value": 10, "unit": "°C"}
